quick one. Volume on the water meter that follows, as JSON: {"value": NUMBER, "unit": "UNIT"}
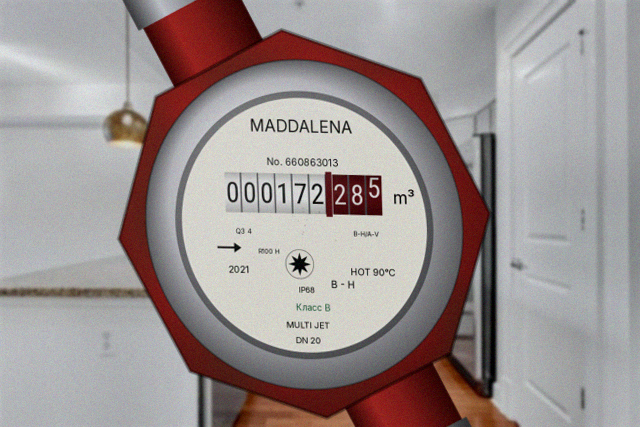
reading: {"value": 172.285, "unit": "m³"}
